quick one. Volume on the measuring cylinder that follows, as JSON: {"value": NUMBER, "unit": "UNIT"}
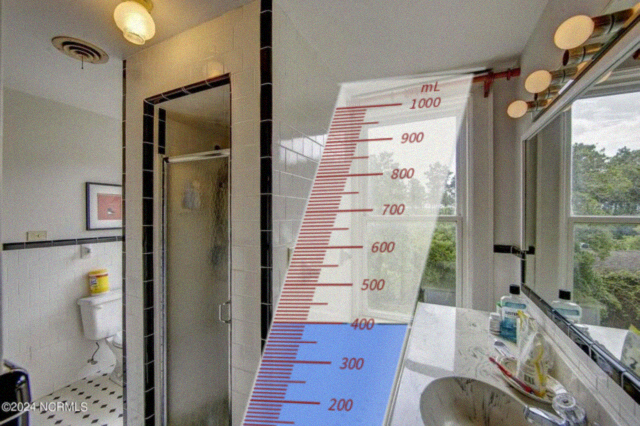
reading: {"value": 400, "unit": "mL"}
